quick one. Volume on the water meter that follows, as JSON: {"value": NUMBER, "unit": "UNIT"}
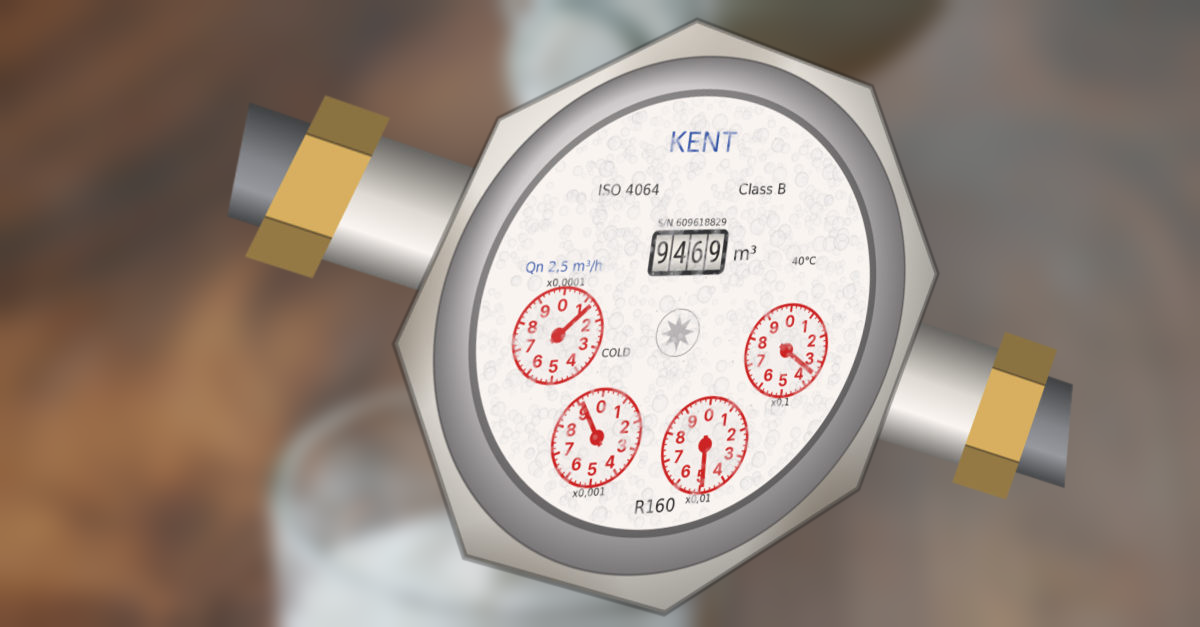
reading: {"value": 9469.3491, "unit": "m³"}
